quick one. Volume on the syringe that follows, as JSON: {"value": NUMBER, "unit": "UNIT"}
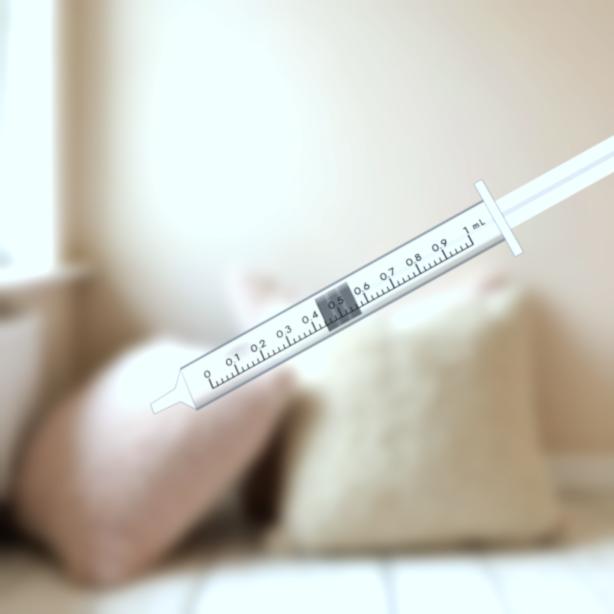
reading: {"value": 0.44, "unit": "mL"}
